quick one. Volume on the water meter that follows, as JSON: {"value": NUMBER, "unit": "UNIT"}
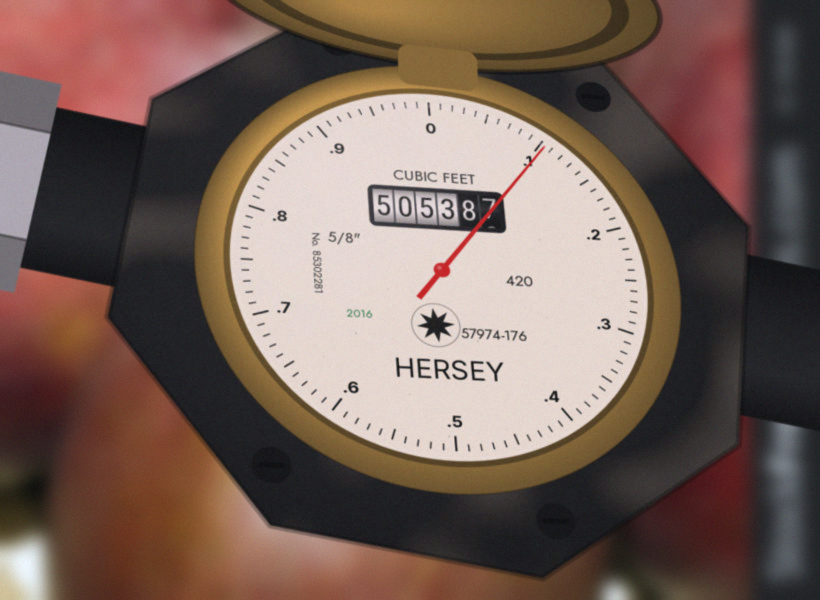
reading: {"value": 505387.10, "unit": "ft³"}
